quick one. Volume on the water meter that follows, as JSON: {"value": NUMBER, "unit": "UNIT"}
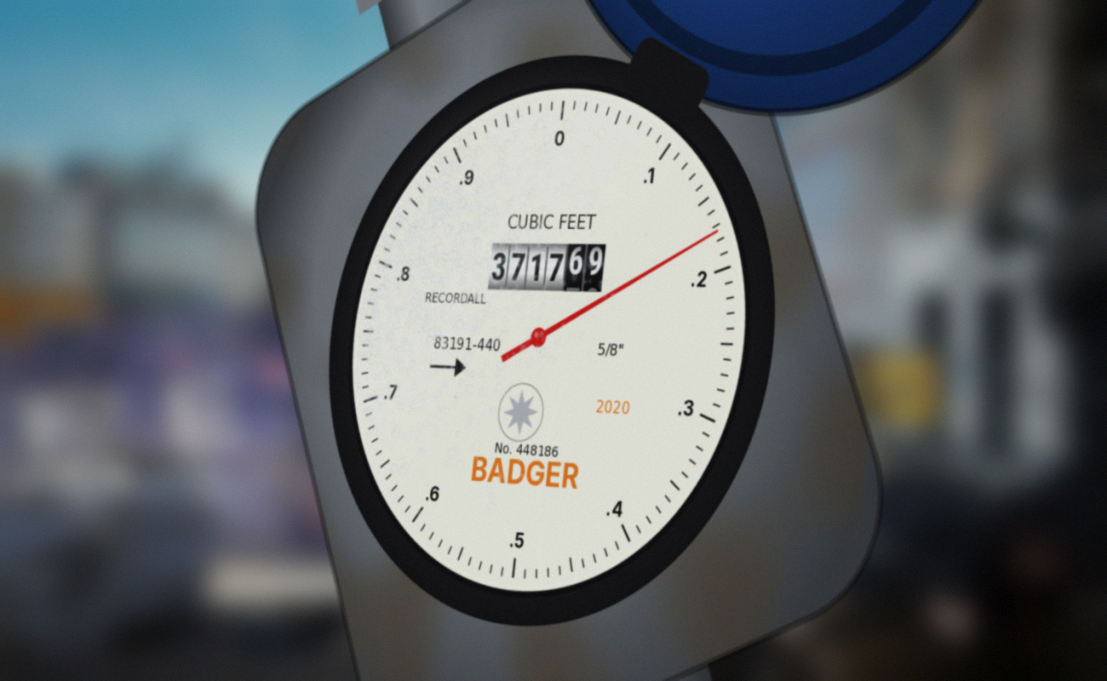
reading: {"value": 371769.17, "unit": "ft³"}
